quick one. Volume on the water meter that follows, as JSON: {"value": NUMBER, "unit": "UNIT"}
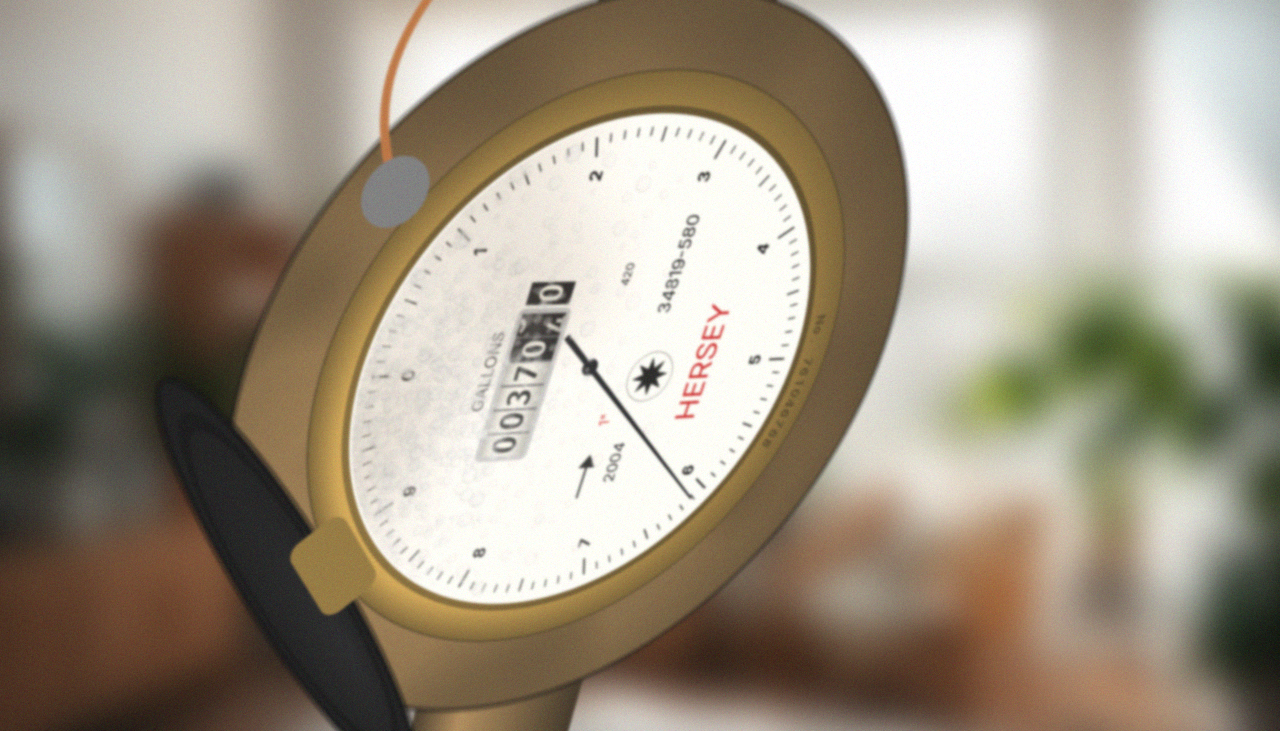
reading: {"value": 37036.1, "unit": "gal"}
